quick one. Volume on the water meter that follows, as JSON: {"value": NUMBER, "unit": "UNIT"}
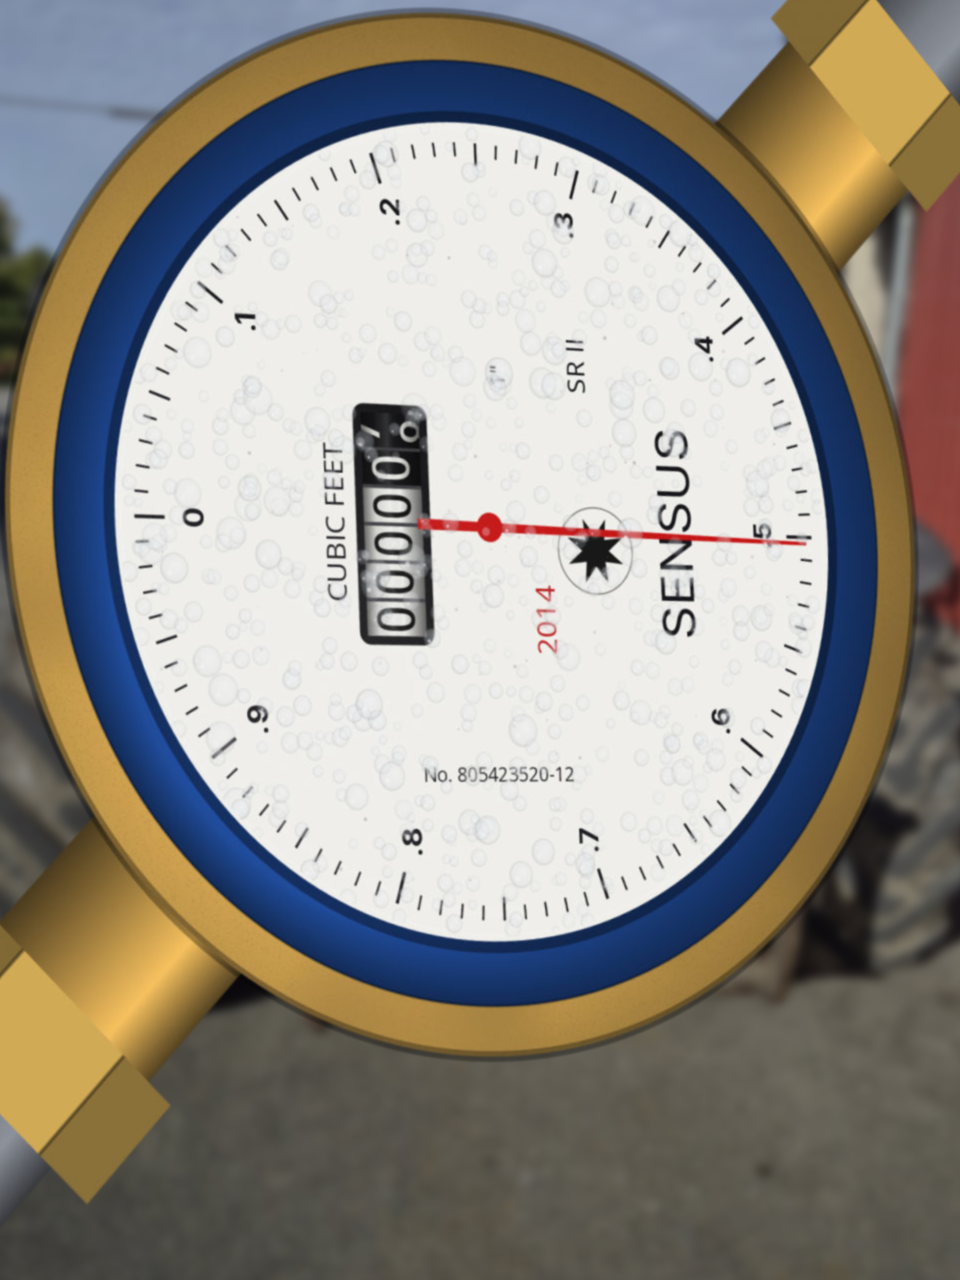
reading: {"value": 7.50, "unit": "ft³"}
